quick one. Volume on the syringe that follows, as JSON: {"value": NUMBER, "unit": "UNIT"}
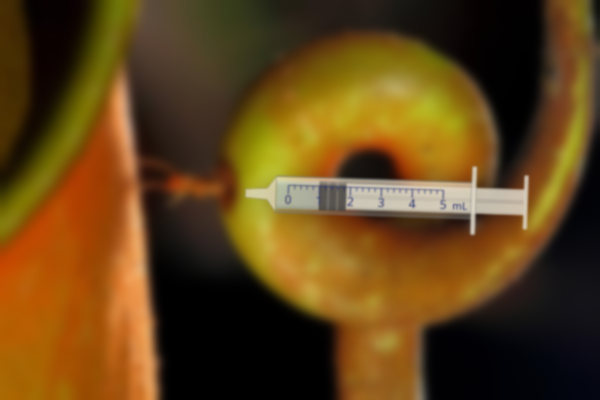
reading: {"value": 1, "unit": "mL"}
